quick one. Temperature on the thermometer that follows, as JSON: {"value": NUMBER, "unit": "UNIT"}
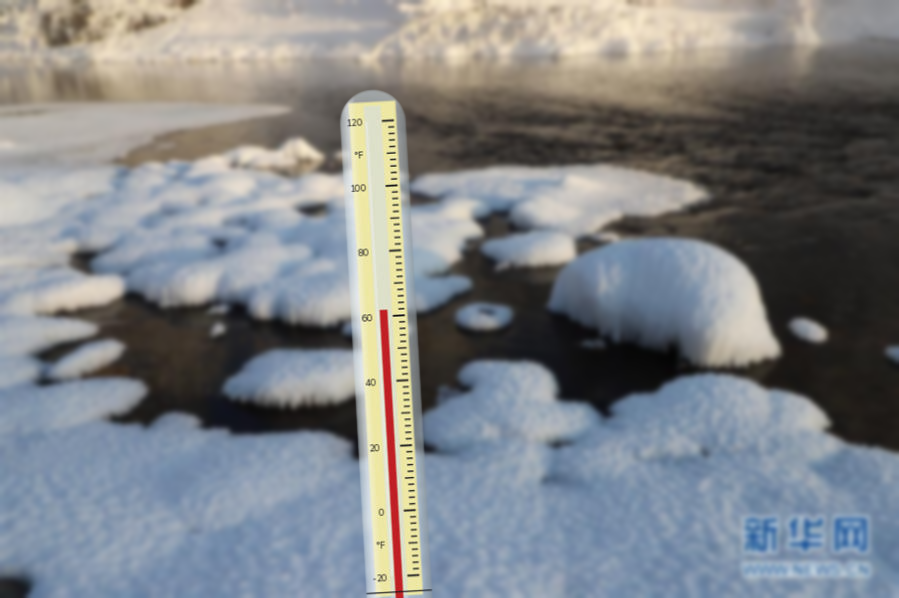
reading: {"value": 62, "unit": "°F"}
